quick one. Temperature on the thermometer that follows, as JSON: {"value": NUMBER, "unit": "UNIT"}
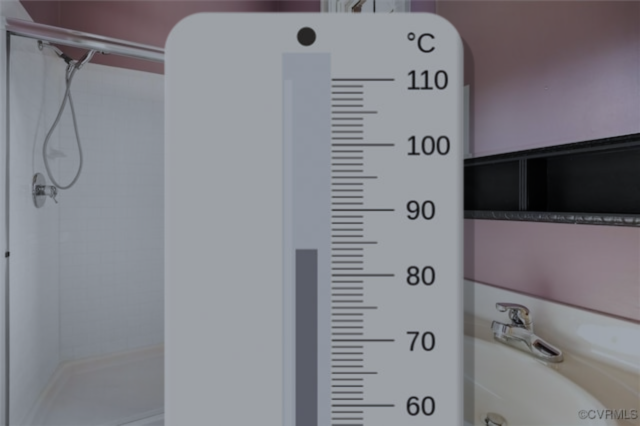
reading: {"value": 84, "unit": "°C"}
